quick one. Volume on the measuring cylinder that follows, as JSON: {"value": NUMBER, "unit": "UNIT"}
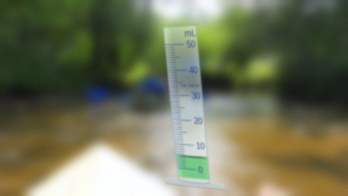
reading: {"value": 5, "unit": "mL"}
